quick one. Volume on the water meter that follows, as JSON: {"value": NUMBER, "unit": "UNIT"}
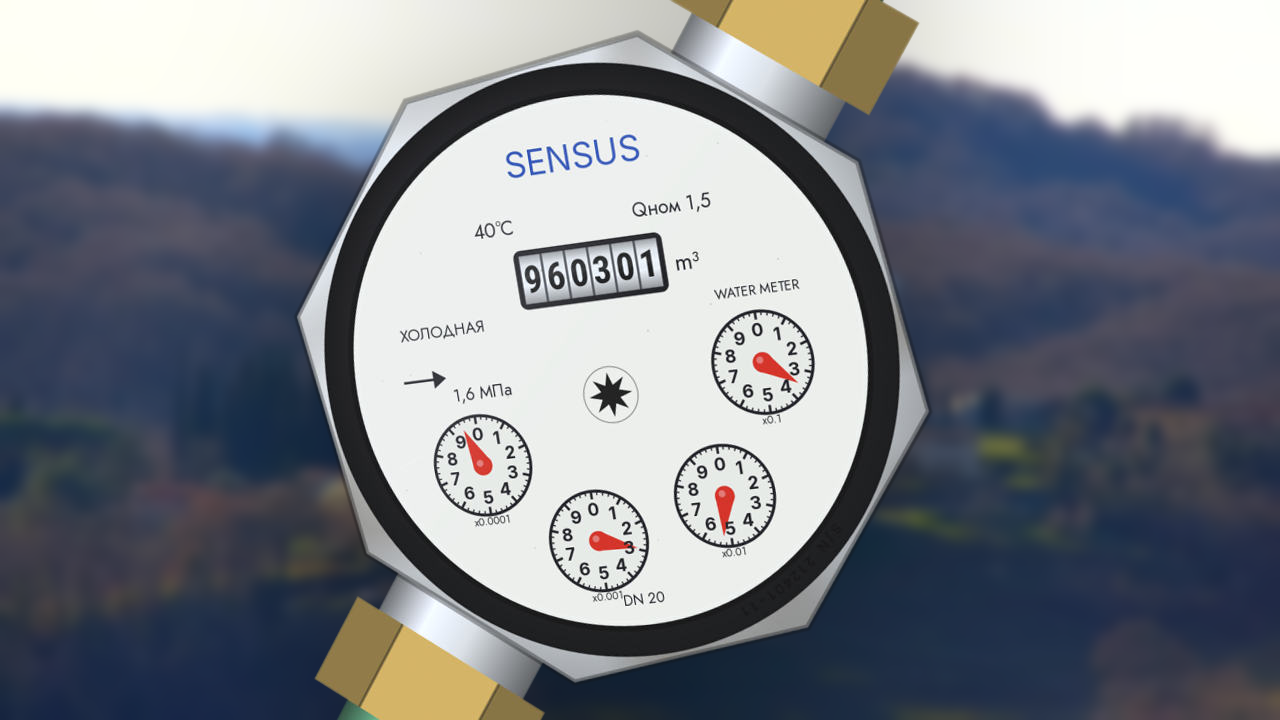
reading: {"value": 960301.3529, "unit": "m³"}
